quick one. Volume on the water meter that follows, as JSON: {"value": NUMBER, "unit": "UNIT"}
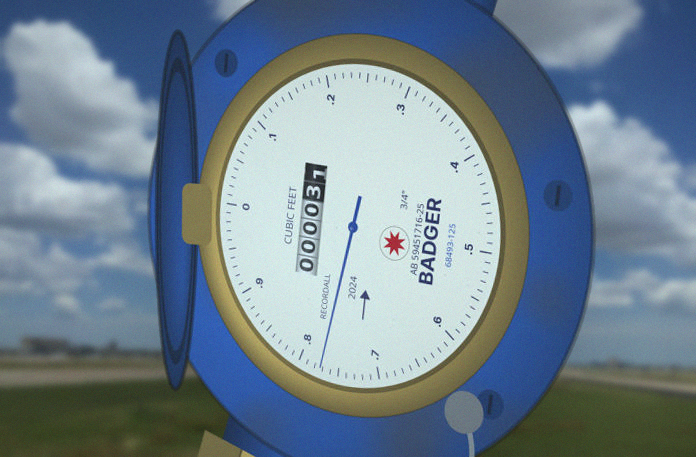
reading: {"value": 30.77, "unit": "ft³"}
